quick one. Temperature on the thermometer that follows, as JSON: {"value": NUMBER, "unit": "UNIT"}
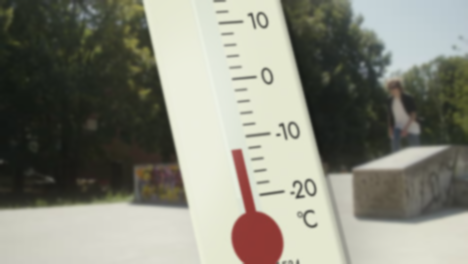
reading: {"value": -12, "unit": "°C"}
